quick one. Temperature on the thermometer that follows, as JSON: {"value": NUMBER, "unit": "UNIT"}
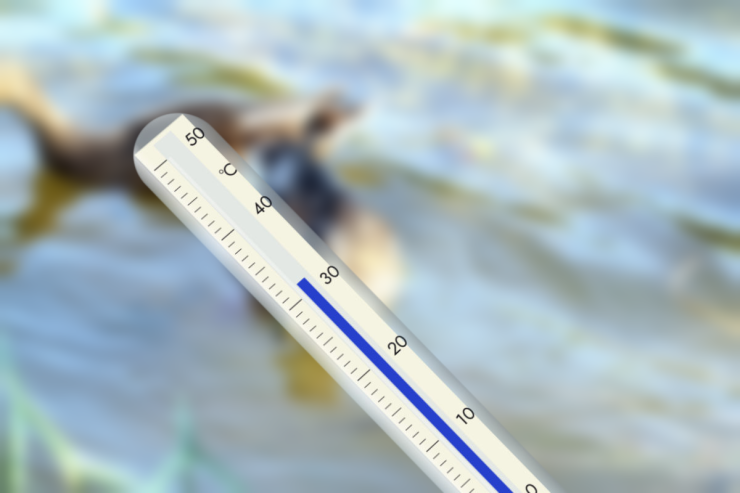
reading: {"value": 31.5, "unit": "°C"}
